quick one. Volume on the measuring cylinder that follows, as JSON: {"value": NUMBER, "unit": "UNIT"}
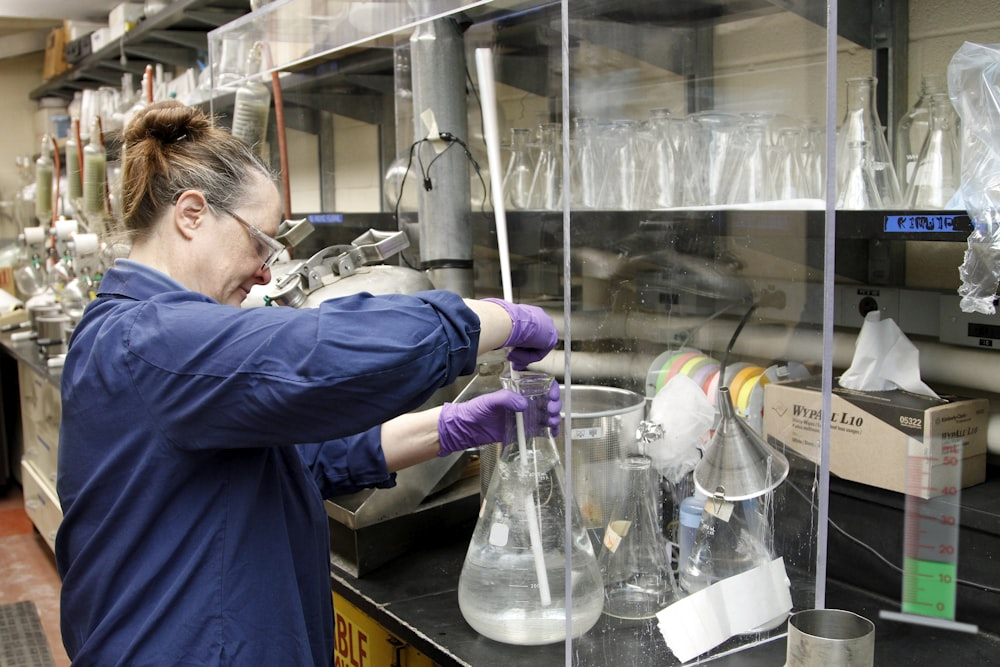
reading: {"value": 15, "unit": "mL"}
